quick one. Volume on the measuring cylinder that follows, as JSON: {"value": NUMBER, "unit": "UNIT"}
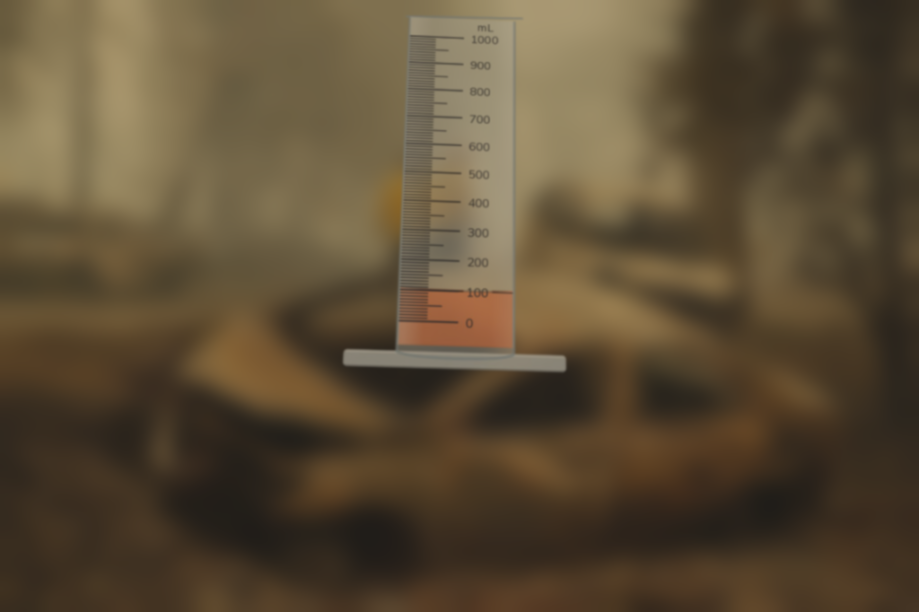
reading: {"value": 100, "unit": "mL"}
